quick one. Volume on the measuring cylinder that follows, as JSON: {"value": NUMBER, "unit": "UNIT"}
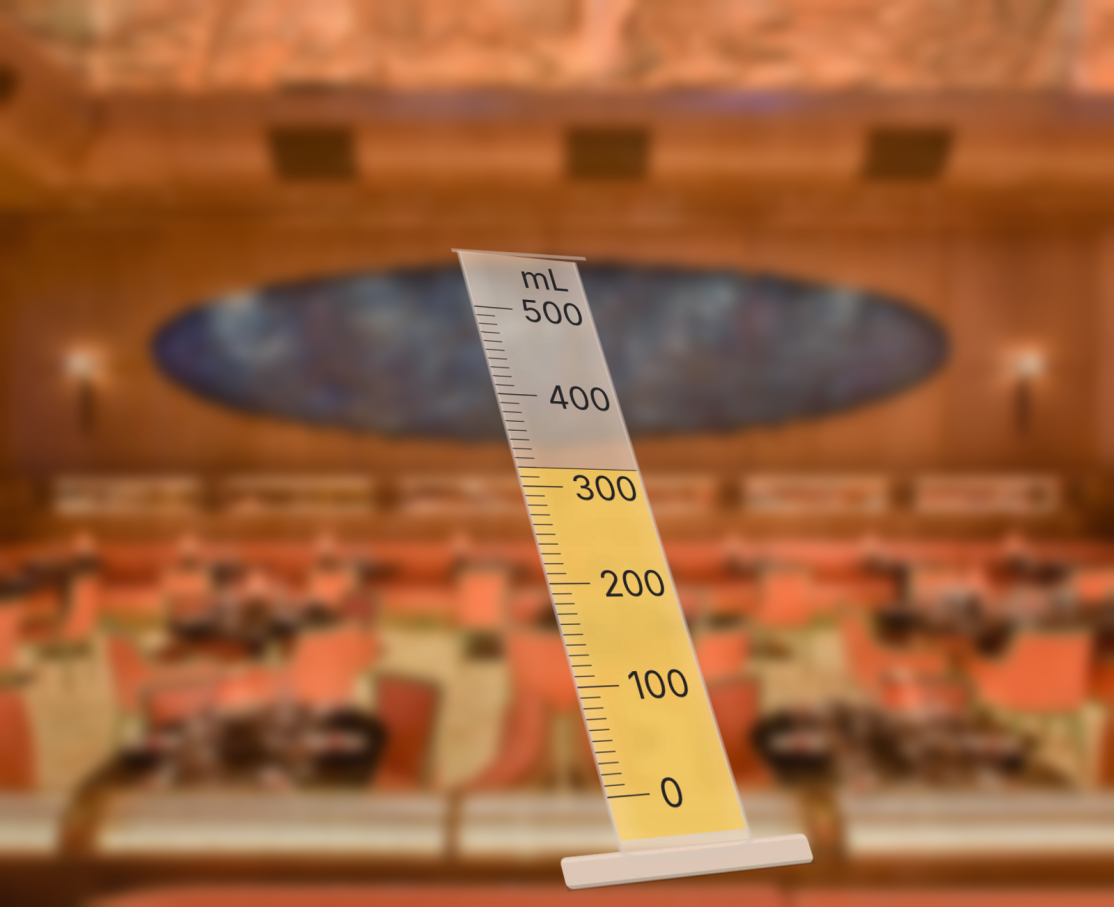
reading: {"value": 320, "unit": "mL"}
